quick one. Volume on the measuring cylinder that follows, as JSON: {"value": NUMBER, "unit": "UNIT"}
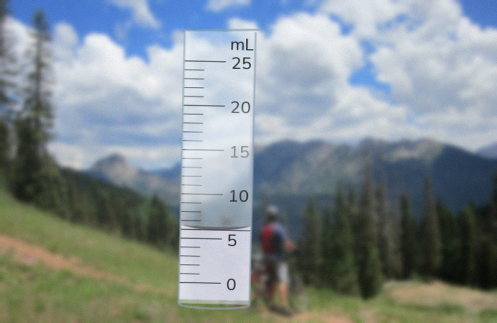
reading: {"value": 6, "unit": "mL"}
